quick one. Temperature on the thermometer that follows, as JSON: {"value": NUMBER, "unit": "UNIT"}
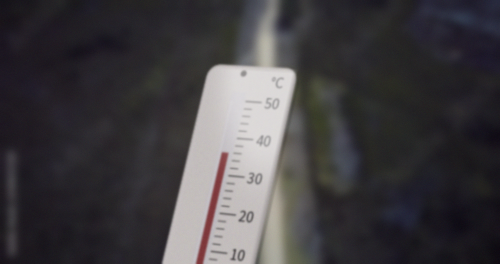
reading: {"value": 36, "unit": "°C"}
